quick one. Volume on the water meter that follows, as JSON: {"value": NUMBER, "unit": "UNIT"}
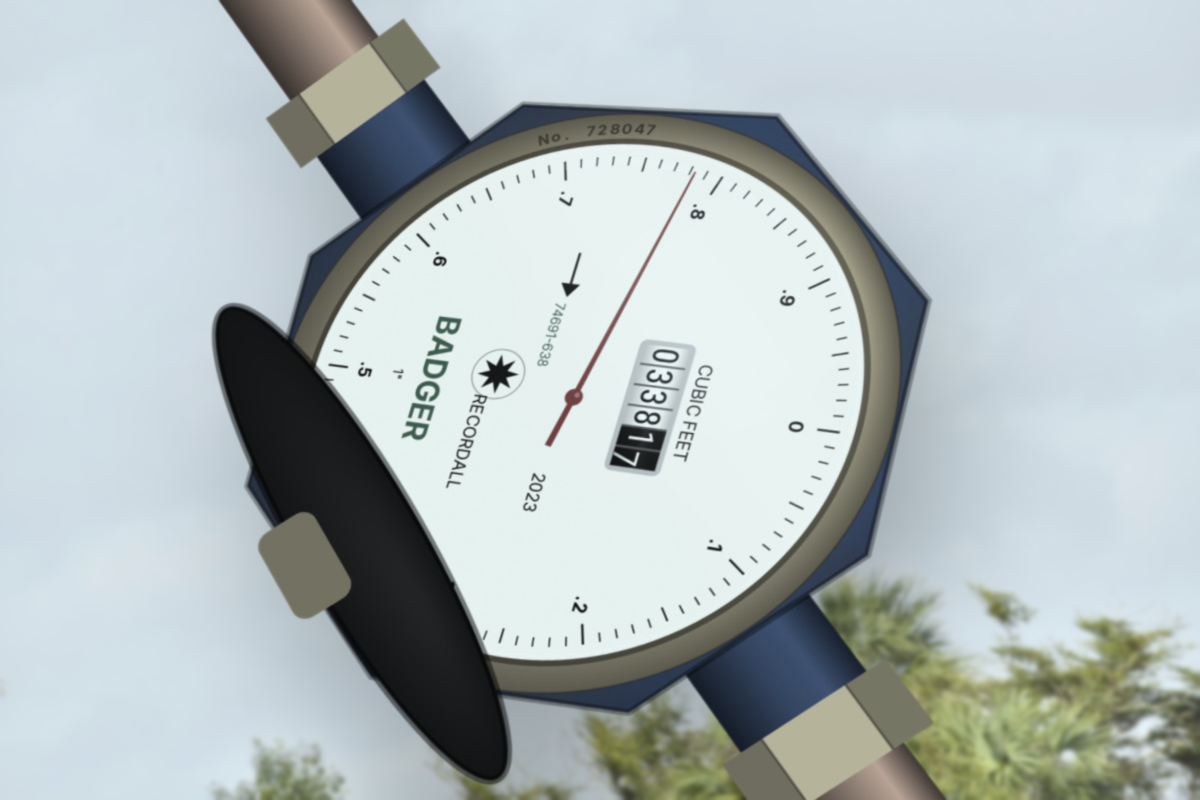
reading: {"value": 33816.78, "unit": "ft³"}
